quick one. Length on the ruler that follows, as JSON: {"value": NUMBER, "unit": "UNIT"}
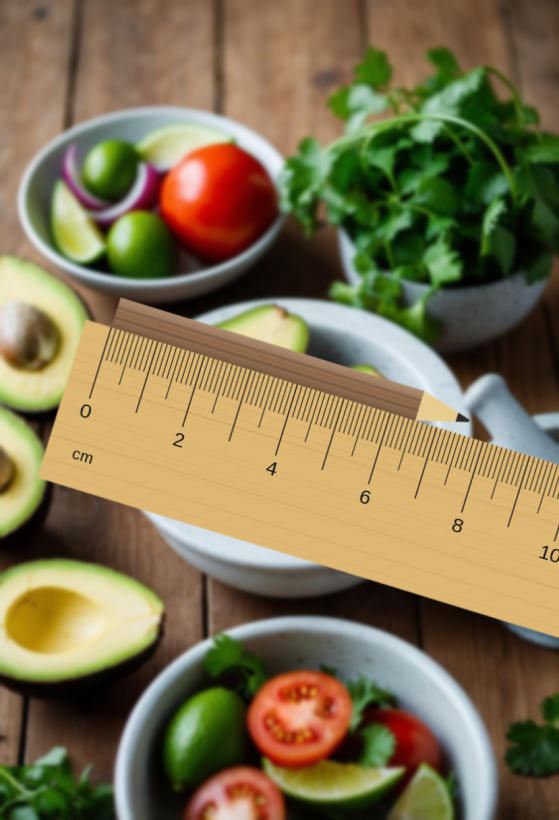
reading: {"value": 7.6, "unit": "cm"}
